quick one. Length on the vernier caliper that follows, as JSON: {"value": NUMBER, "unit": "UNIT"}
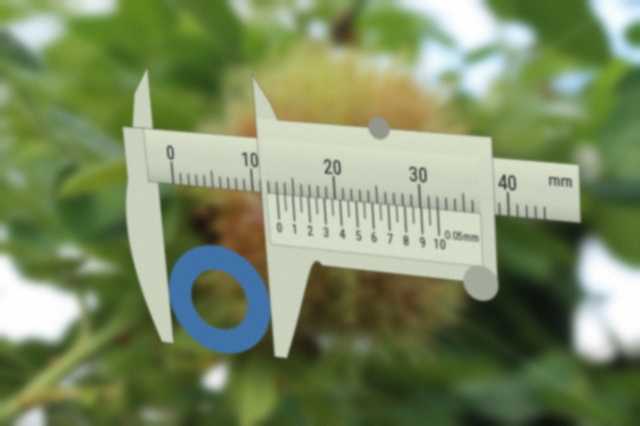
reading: {"value": 13.0, "unit": "mm"}
